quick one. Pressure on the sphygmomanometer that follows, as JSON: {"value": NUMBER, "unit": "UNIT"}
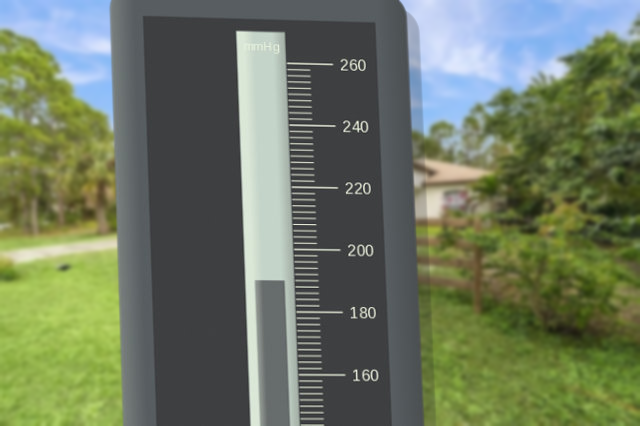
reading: {"value": 190, "unit": "mmHg"}
